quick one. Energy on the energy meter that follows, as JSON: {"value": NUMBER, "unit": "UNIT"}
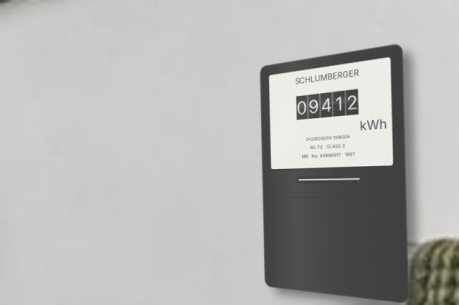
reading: {"value": 9412, "unit": "kWh"}
